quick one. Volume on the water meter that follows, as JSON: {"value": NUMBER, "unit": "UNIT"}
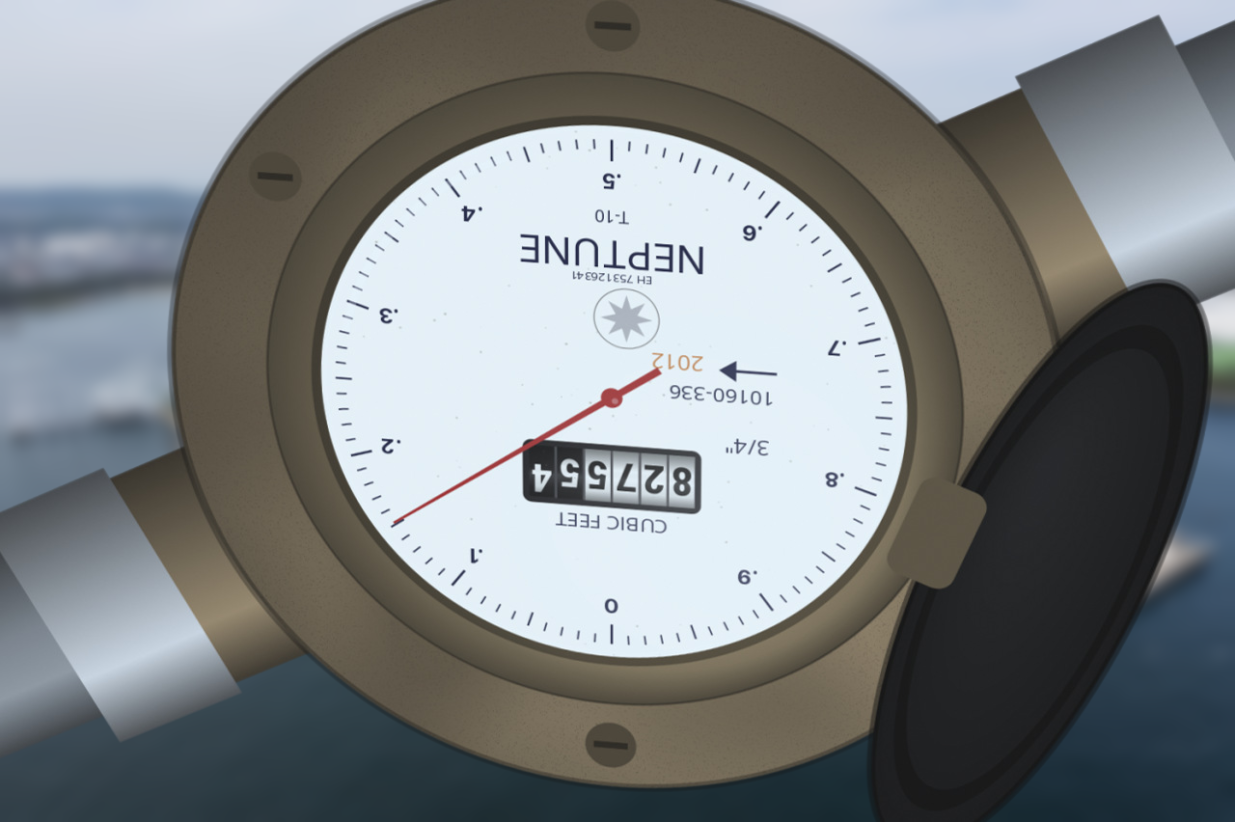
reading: {"value": 827554.15, "unit": "ft³"}
